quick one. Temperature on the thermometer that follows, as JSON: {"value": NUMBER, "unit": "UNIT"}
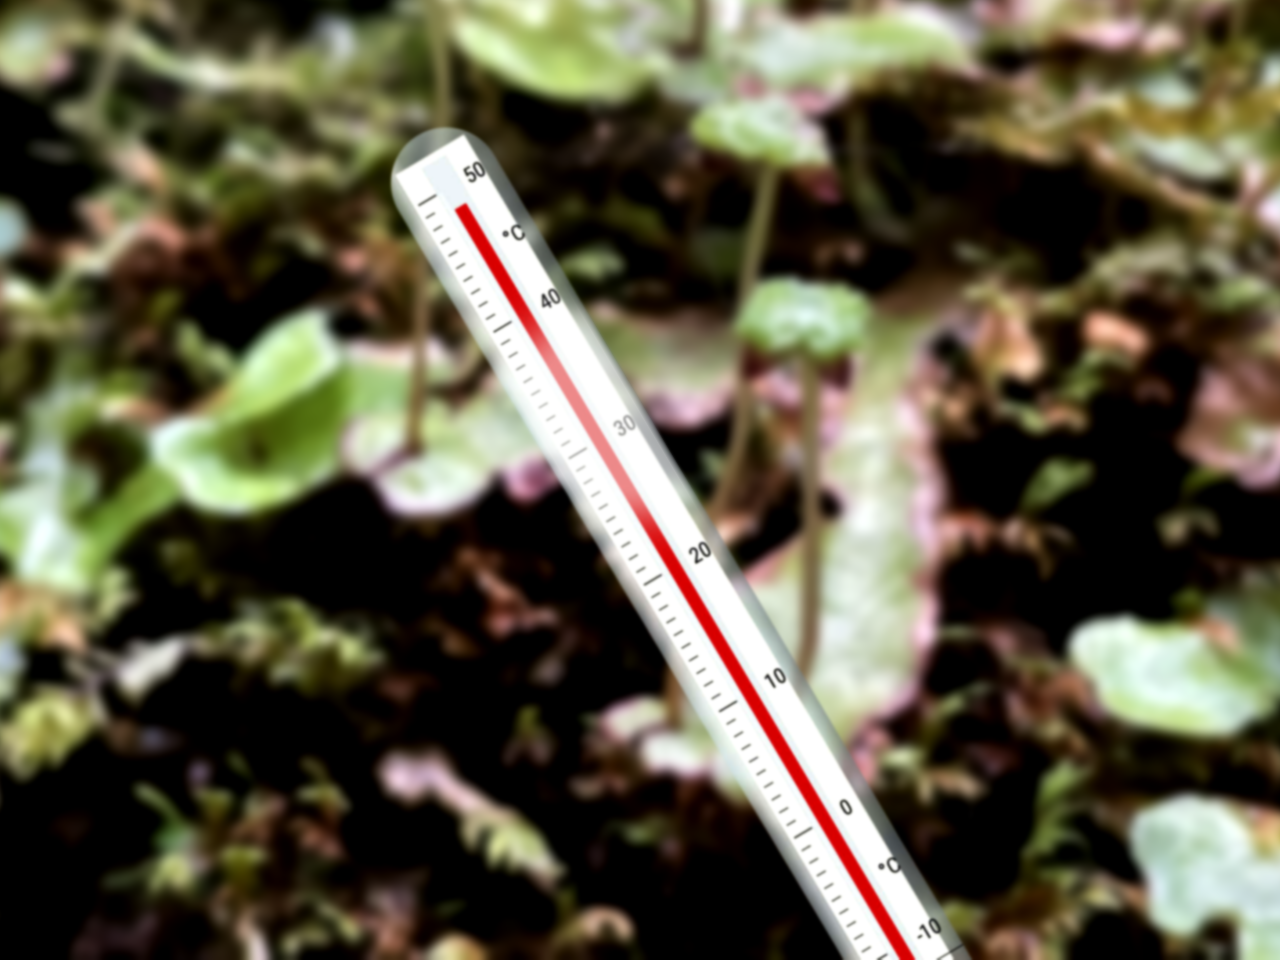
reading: {"value": 48.5, "unit": "°C"}
